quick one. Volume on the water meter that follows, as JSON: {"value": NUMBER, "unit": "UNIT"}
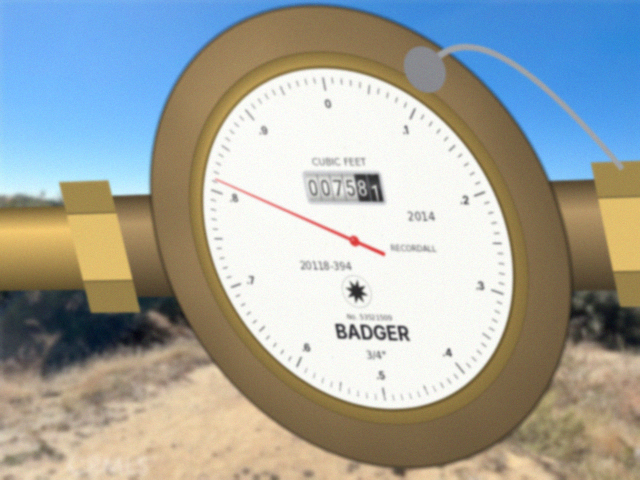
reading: {"value": 7580.81, "unit": "ft³"}
